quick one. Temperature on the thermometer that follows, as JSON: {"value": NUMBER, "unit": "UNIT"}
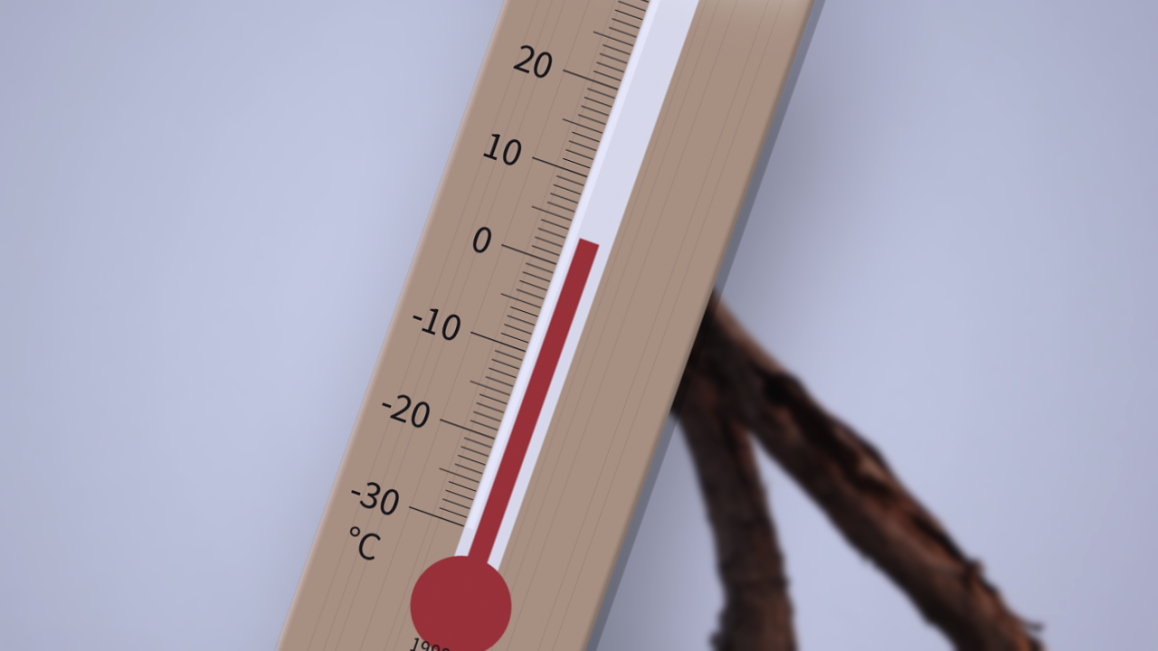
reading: {"value": 3.5, "unit": "°C"}
